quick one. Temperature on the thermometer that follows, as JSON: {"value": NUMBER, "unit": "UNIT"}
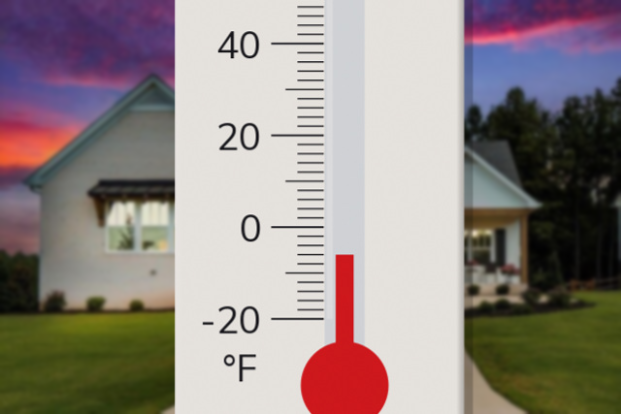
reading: {"value": -6, "unit": "°F"}
